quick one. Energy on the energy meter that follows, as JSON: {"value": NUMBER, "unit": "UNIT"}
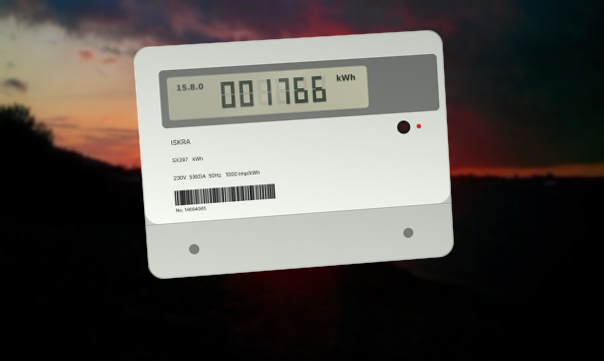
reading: {"value": 1766, "unit": "kWh"}
